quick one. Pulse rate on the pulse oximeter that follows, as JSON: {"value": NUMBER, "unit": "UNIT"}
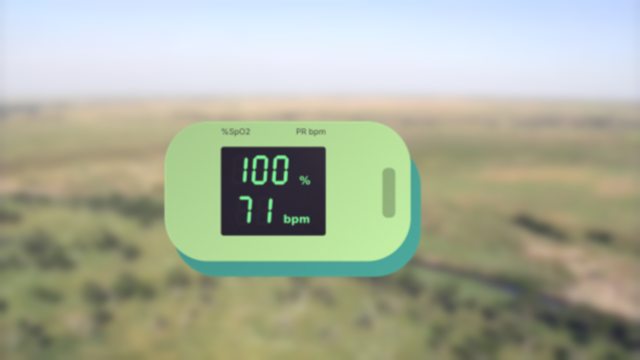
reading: {"value": 71, "unit": "bpm"}
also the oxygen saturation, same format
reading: {"value": 100, "unit": "%"}
